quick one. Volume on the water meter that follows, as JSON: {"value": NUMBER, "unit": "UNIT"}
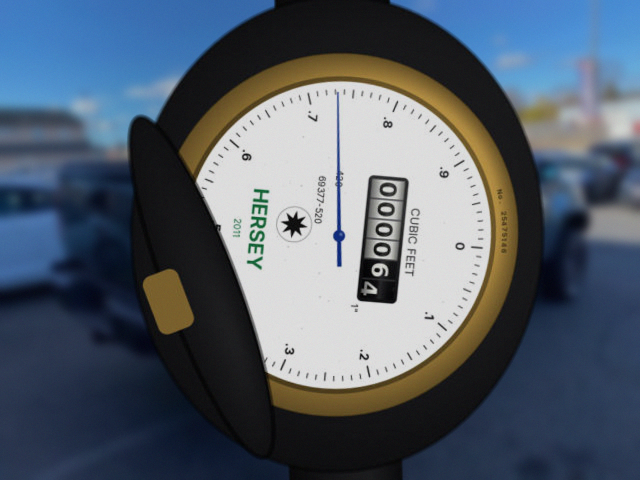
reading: {"value": 63.73, "unit": "ft³"}
